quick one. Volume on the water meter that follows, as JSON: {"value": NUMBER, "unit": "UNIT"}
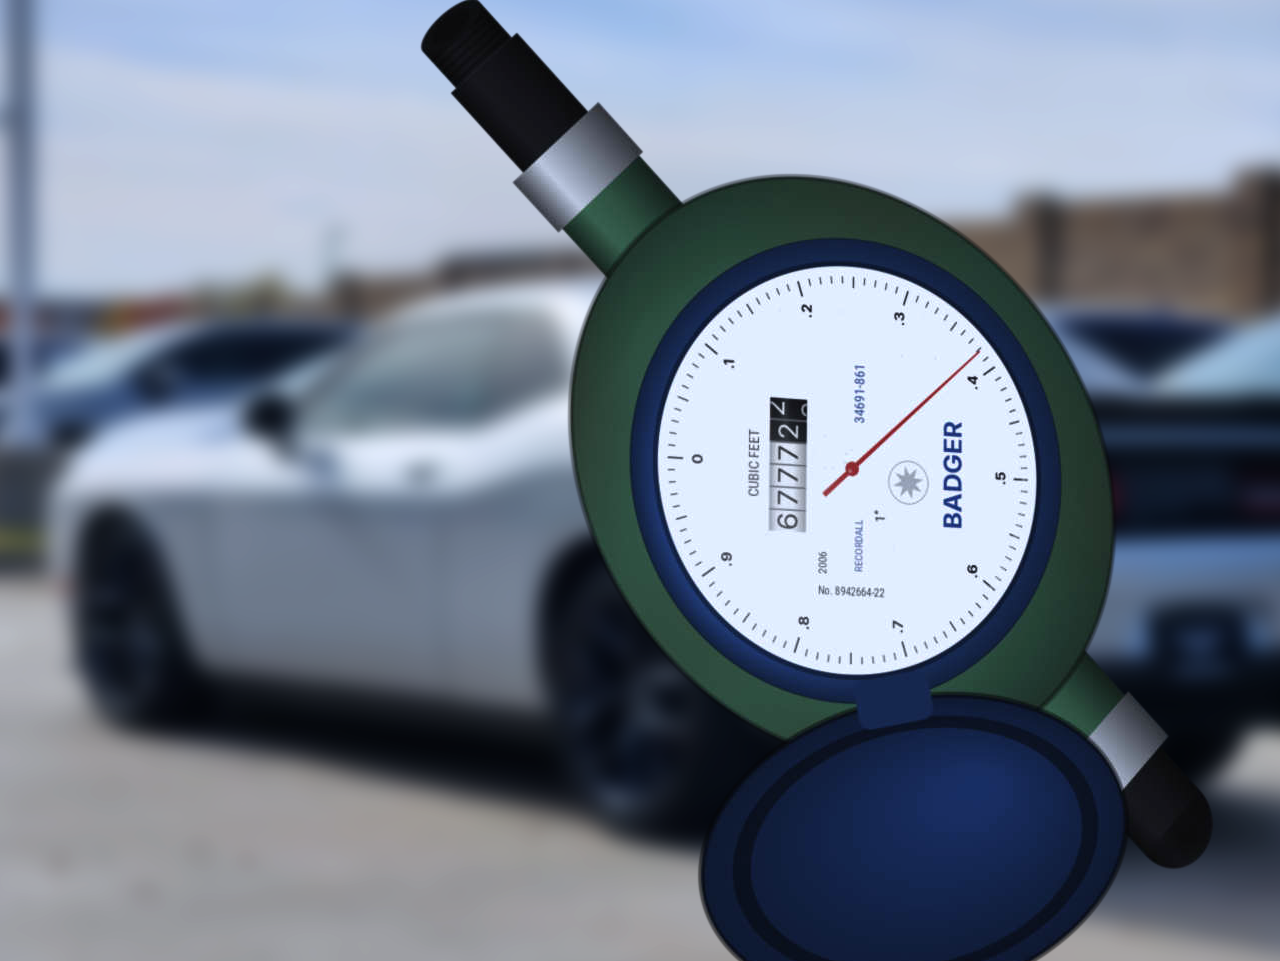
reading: {"value": 677722.38, "unit": "ft³"}
